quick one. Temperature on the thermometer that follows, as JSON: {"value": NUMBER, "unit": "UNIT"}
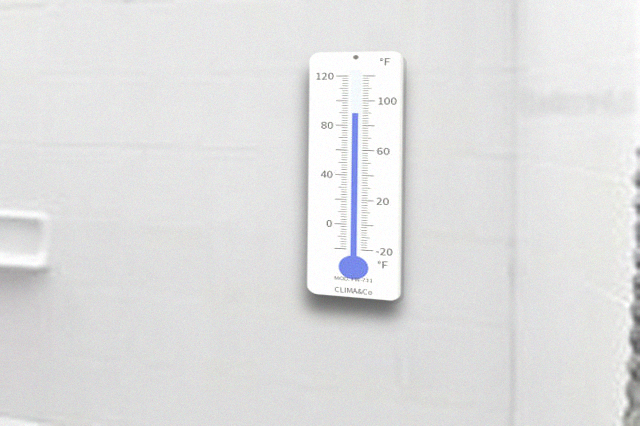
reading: {"value": 90, "unit": "°F"}
